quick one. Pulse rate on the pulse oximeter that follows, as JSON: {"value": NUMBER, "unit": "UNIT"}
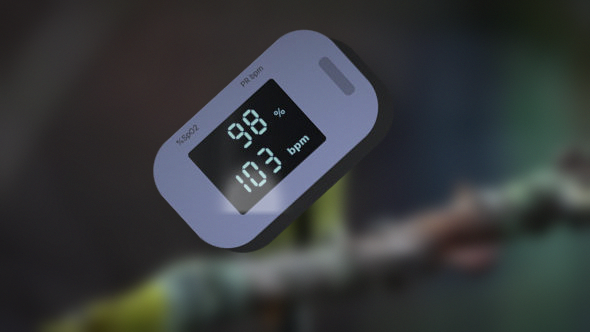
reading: {"value": 103, "unit": "bpm"}
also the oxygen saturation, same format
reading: {"value": 98, "unit": "%"}
